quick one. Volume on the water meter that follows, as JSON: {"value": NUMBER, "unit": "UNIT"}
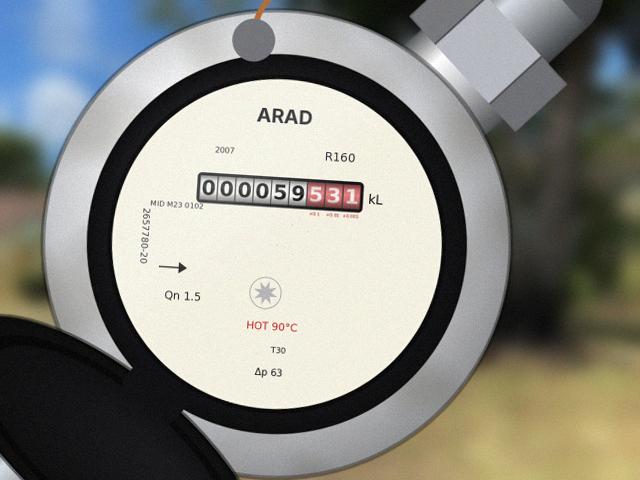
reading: {"value": 59.531, "unit": "kL"}
